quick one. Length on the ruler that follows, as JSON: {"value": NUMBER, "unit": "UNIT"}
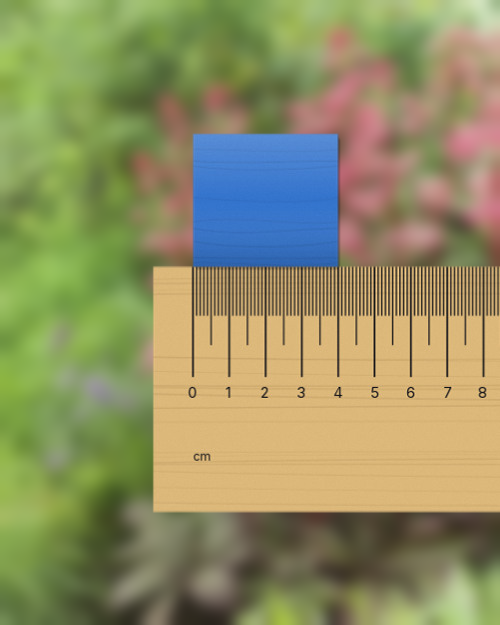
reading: {"value": 4, "unit": "cm"}
